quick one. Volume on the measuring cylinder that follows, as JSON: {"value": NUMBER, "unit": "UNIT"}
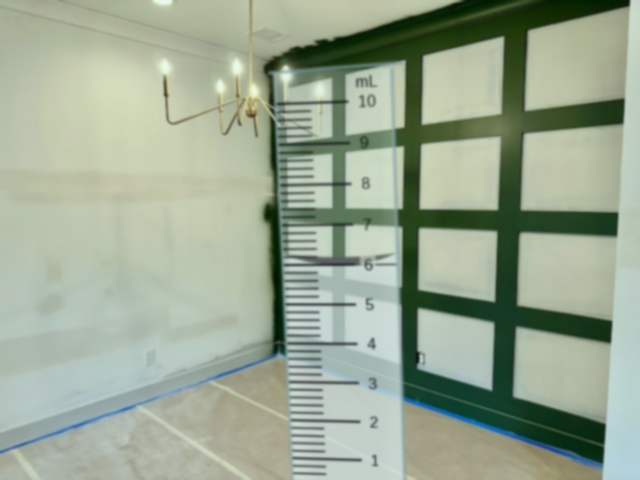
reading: {"value": 6, "unit": "mL"}
